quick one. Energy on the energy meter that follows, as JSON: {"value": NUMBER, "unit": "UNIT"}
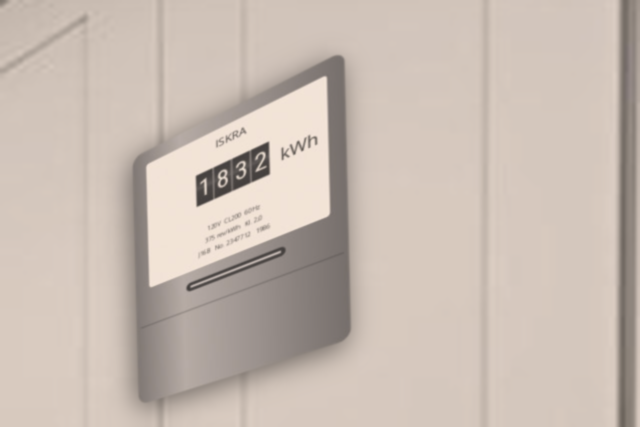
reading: {"value": 1832, "unit": "kWh"}
